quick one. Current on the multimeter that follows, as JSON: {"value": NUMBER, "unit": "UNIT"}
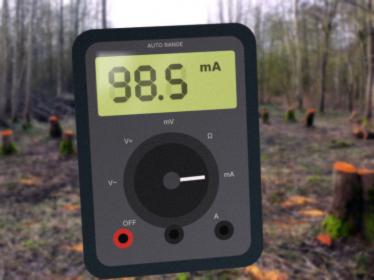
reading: {"value": 98.5, "unit": "mA"}
